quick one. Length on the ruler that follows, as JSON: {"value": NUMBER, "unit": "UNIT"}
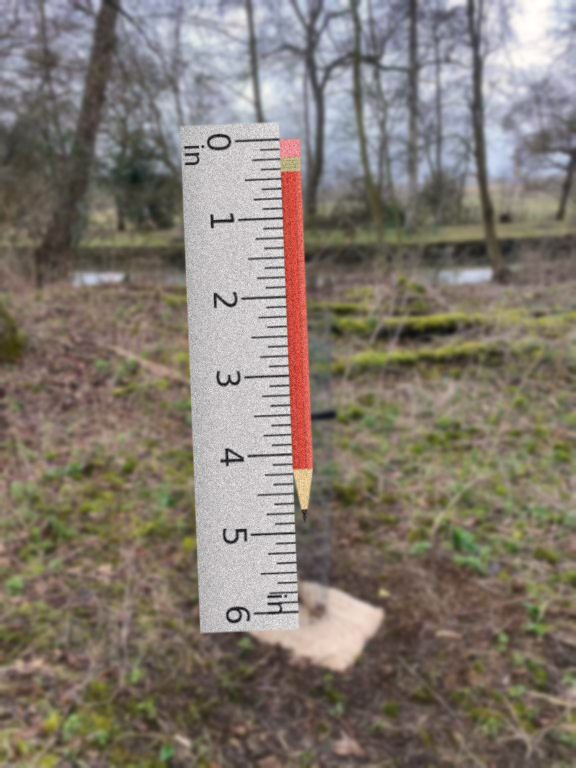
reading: {"value": 4.875, "unit": "in"}
